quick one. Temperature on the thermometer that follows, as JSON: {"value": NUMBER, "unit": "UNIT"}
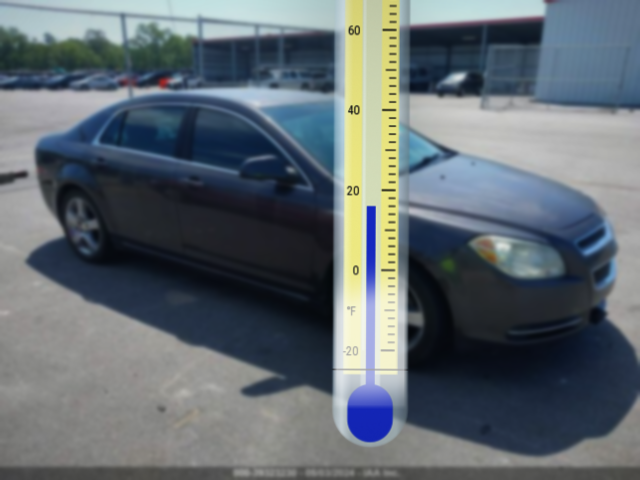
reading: {"value": 16, "unit": "°F"}
